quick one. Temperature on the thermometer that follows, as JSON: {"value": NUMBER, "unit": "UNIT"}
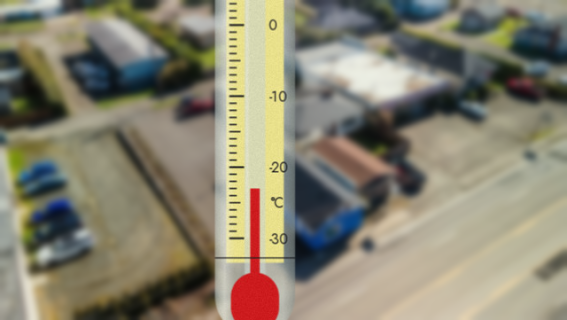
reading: {"value": -23, "unit": "°C"}
